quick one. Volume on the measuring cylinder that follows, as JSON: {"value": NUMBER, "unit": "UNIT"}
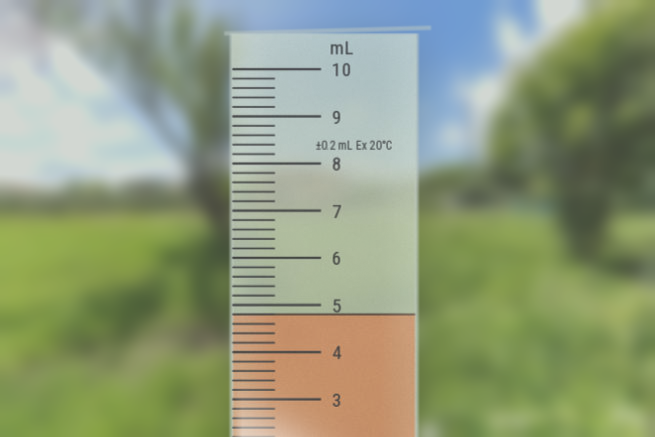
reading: {"value": 4.8, "unit": "mL"}
